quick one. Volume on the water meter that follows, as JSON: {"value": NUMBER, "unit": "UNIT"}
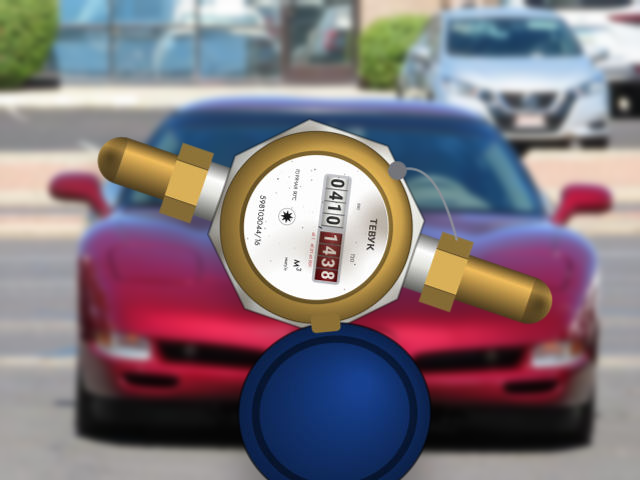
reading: {"value": 410.1438, "unit": "m³"}
